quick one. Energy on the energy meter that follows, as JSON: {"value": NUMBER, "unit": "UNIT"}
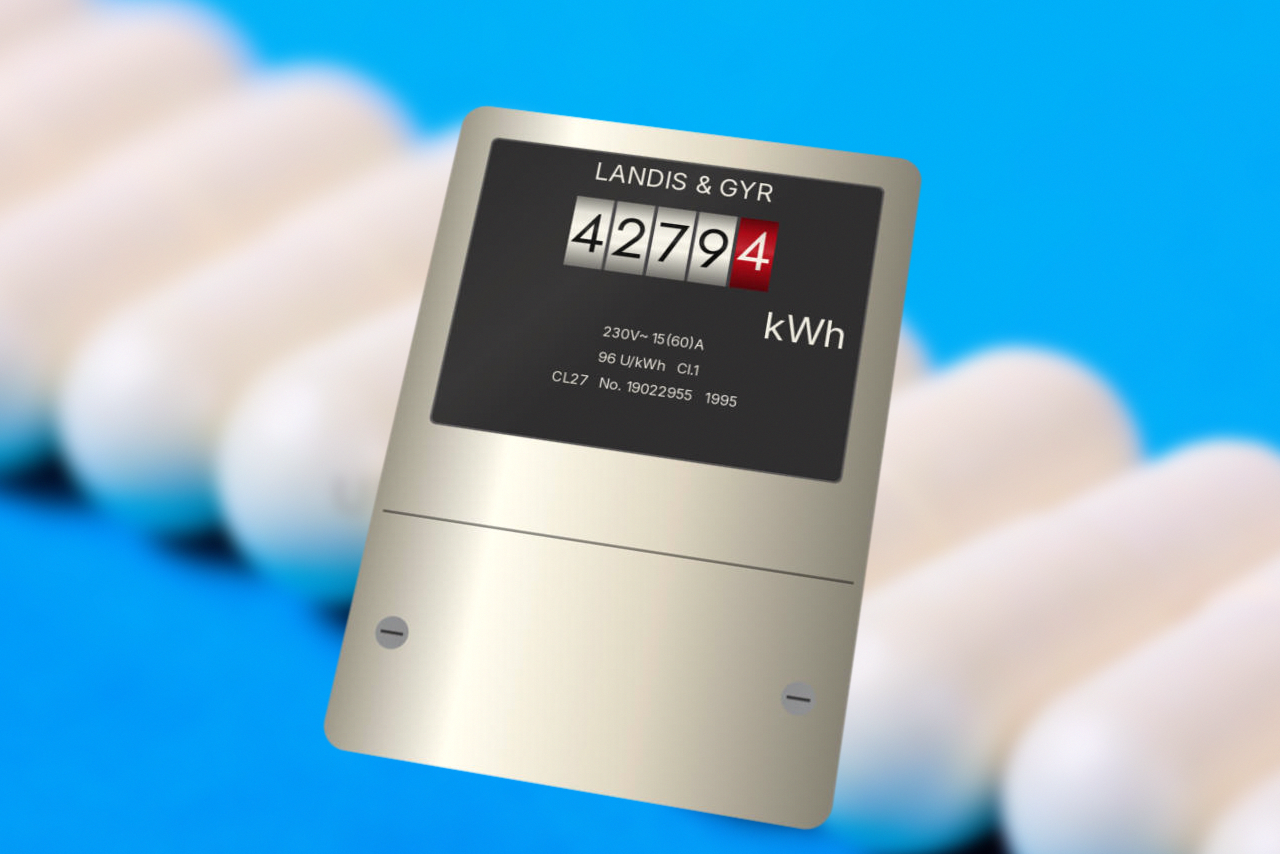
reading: {"value": 4279.4, "unit": "kWh"}
